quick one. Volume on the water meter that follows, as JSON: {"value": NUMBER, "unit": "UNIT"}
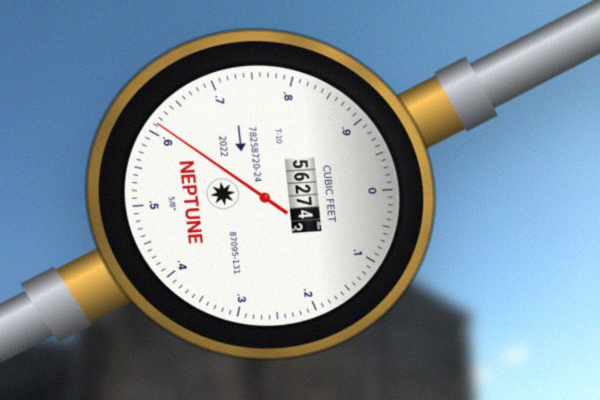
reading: {"value": 562742.61, "unit": "ft³"}
